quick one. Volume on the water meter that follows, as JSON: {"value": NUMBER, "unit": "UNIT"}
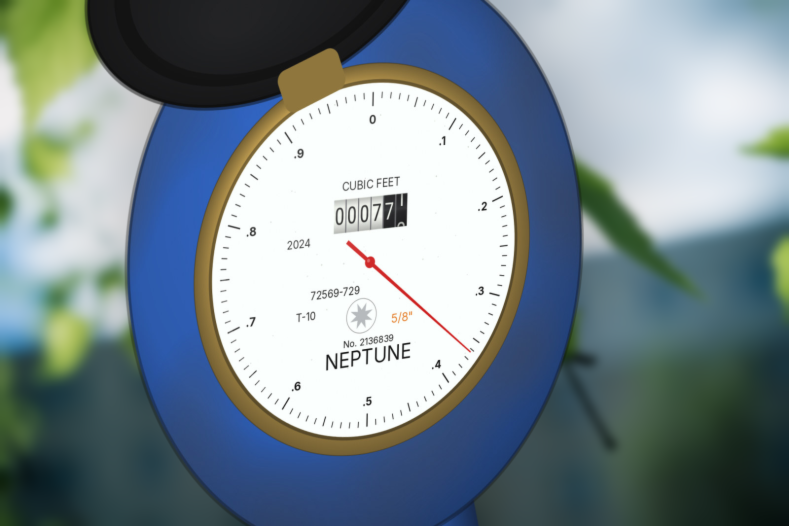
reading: {"value": 771.36, "unit": "ft³"}
